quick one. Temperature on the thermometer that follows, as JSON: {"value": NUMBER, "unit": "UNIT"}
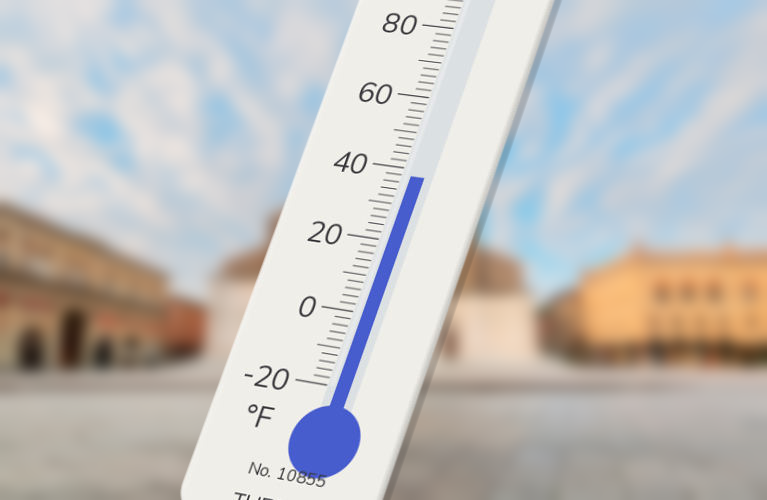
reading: {"value": 38, "unit": "°F"}
